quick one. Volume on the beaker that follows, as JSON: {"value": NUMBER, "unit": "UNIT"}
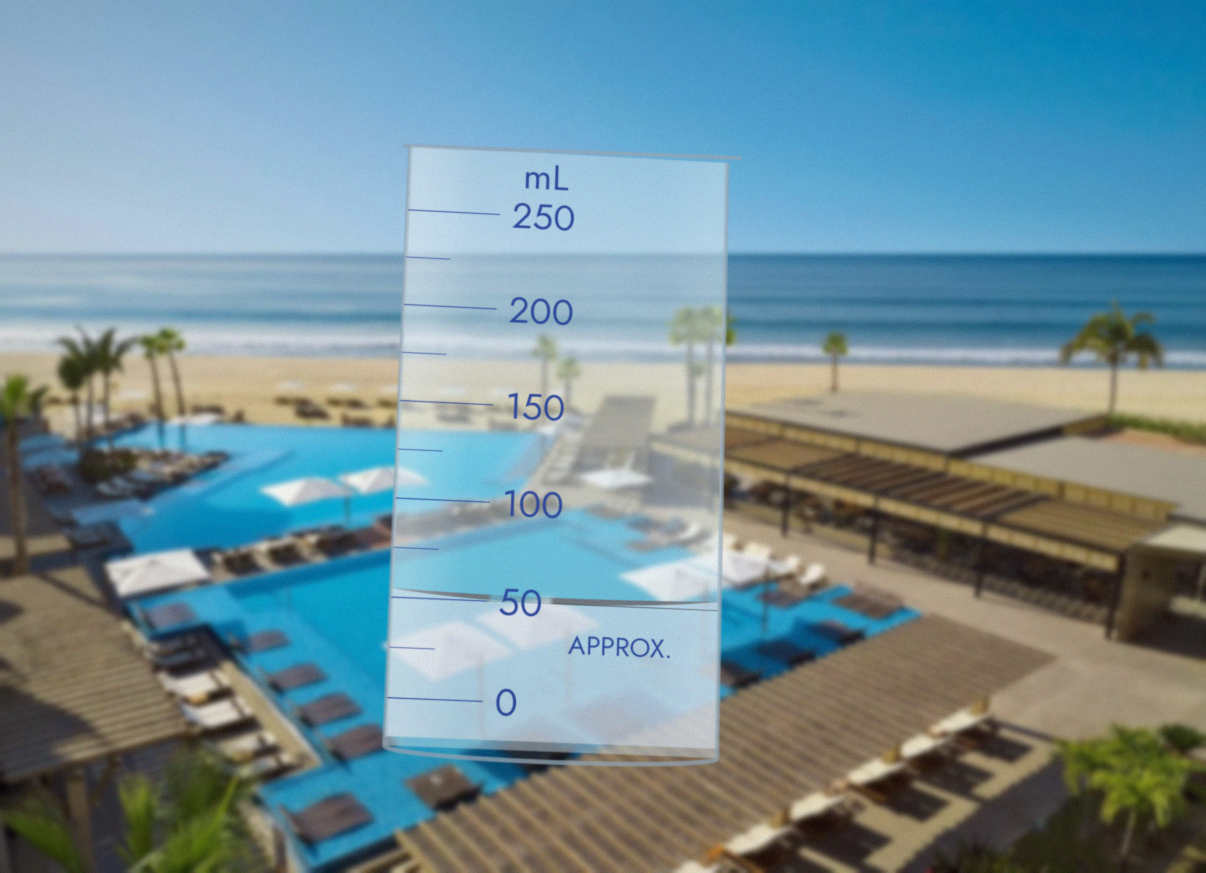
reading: {"value": 50, "unit": "mL"}
